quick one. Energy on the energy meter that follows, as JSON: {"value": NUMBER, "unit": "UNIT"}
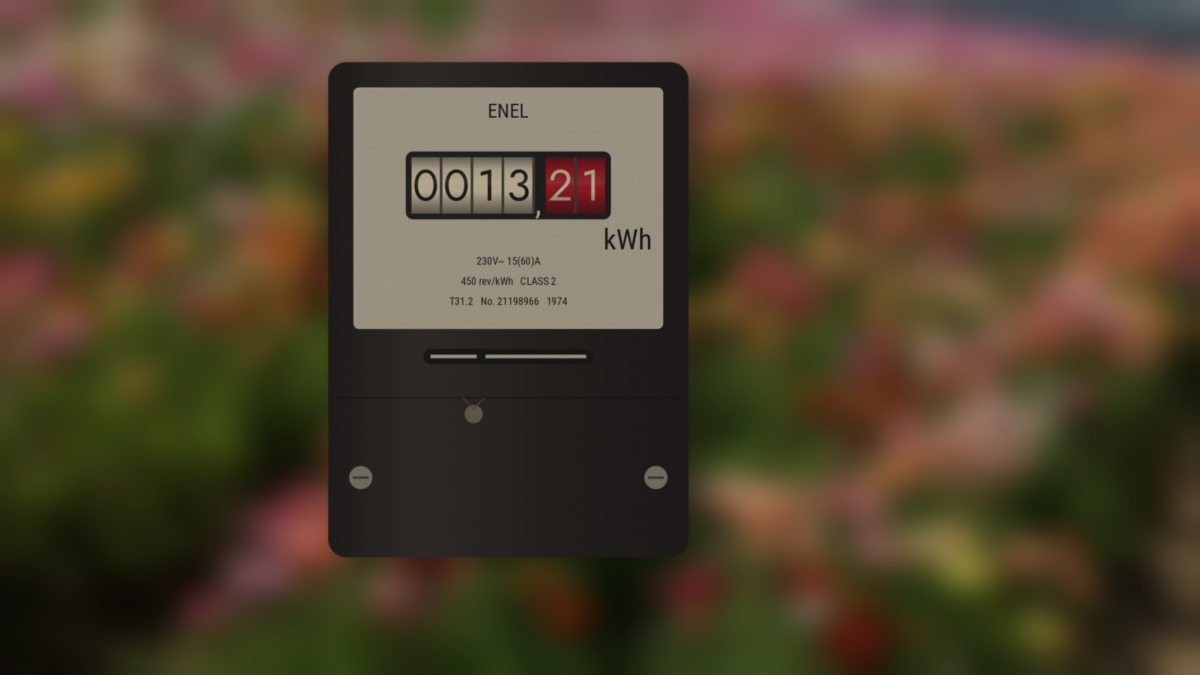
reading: {"value": 13.21, "unit": "kWh"}
